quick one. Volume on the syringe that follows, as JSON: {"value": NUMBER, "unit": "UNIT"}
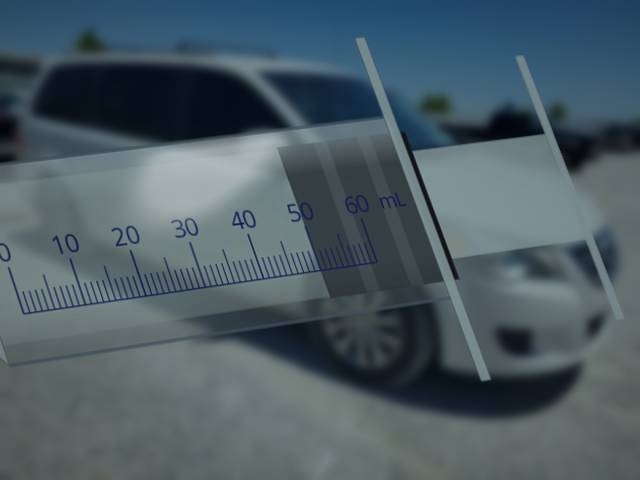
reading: {"value": 50, "unit": "mL"}
